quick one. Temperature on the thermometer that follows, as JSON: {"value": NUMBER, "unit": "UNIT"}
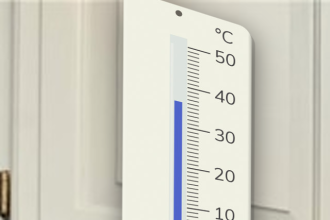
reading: {"value": 36, "unit": "°C"}
